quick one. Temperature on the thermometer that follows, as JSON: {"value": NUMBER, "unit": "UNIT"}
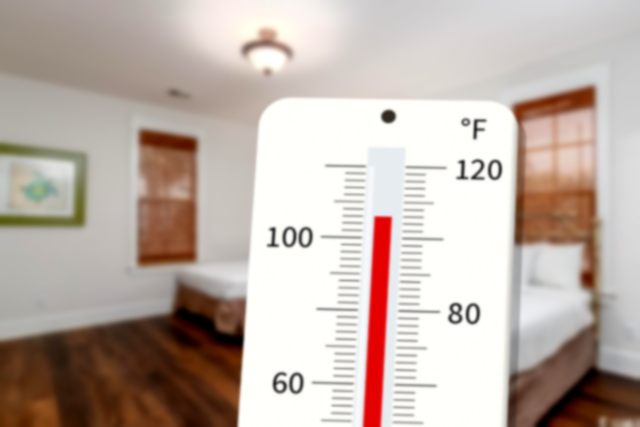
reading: {"value": 106, "unit": "°F"}
